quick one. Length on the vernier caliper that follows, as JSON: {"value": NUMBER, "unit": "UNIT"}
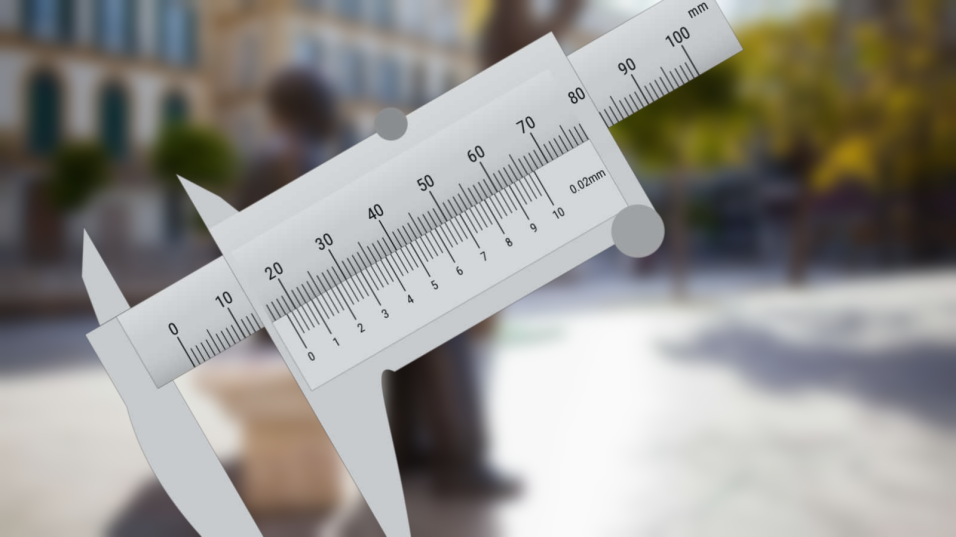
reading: {"value": 18.2, "unit": "mm"}
